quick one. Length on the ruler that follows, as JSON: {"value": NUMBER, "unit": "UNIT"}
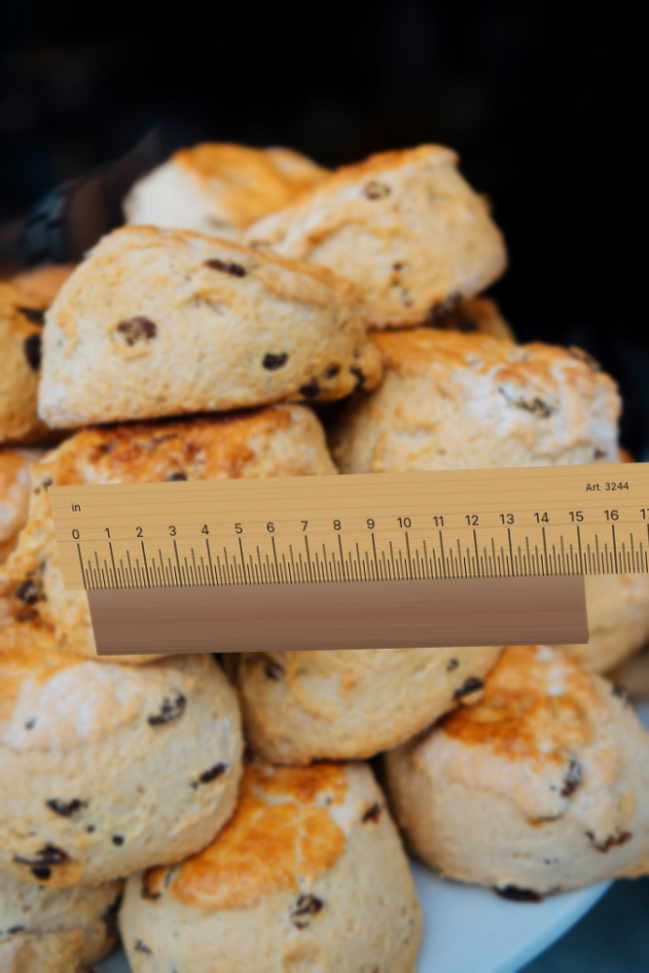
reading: {"value": 15, "unit": "in"}
